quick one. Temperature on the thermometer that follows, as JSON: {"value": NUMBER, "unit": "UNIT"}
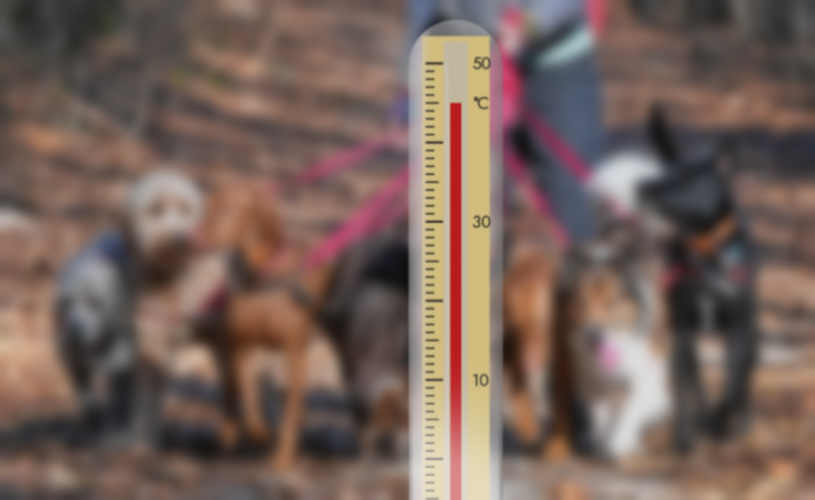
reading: {"value": 45, "unit": "°C"}
